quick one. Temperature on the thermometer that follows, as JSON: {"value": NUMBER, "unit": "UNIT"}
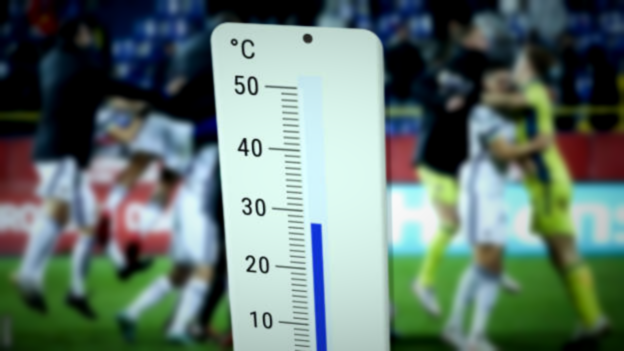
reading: {"value": 28, "unit": "°C"}
